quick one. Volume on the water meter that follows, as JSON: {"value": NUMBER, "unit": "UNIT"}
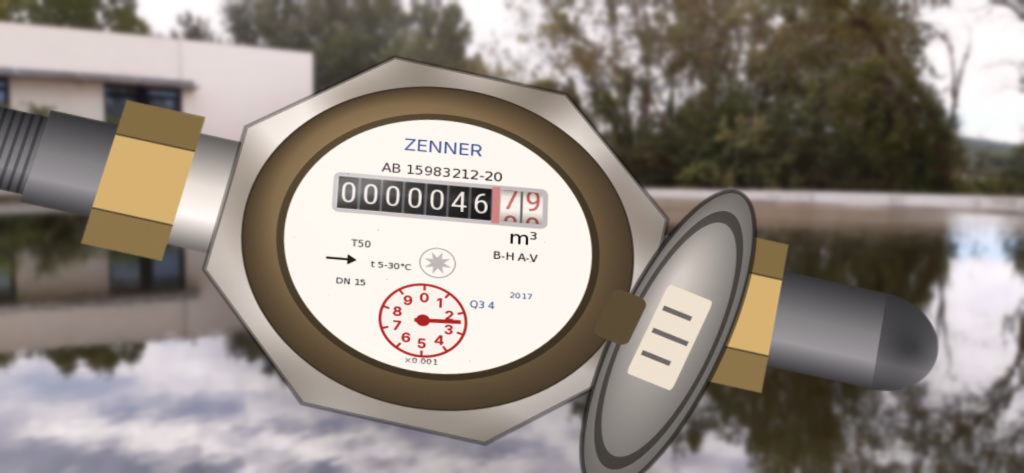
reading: {"value": 46.792, "unit": "m³"}
